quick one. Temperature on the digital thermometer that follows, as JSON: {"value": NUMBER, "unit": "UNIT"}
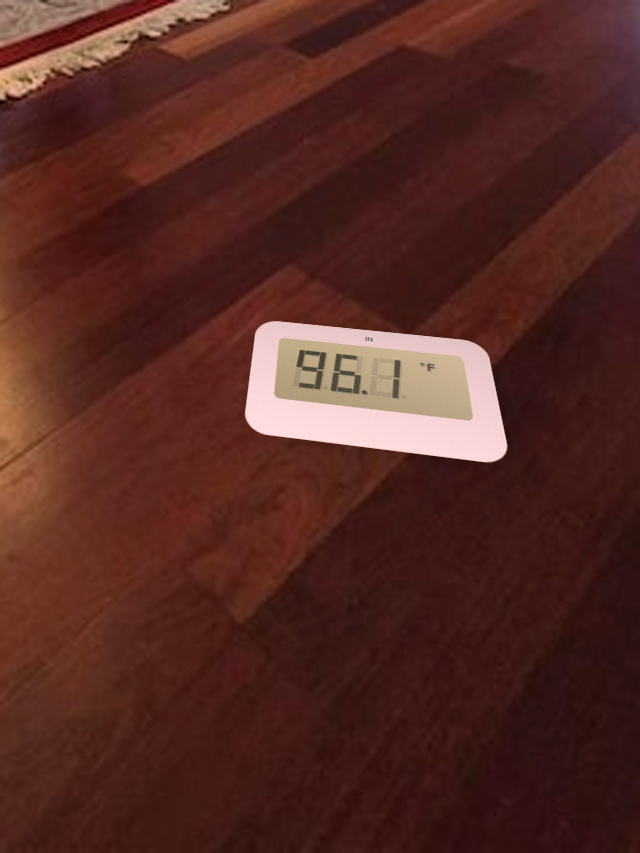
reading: {"value": 96.1, "unit": "°F"}
